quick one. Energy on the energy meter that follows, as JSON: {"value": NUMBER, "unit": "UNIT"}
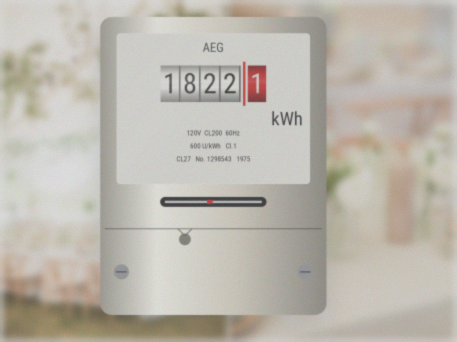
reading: {"value": 1822.1, "unit": "kWh"}
